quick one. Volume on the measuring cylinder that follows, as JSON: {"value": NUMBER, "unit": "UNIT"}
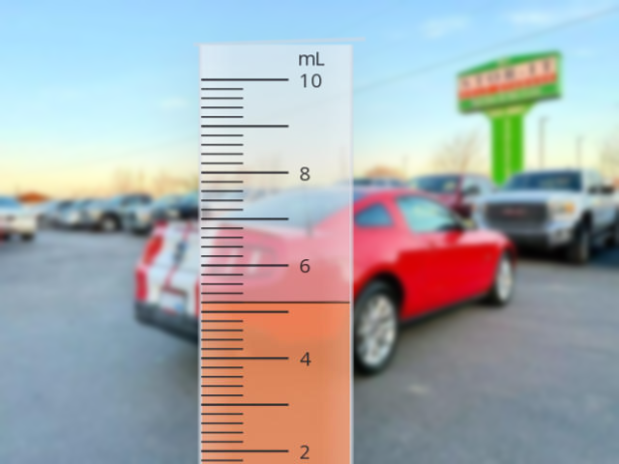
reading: {"value": 5.2, "unit": "mL"}
